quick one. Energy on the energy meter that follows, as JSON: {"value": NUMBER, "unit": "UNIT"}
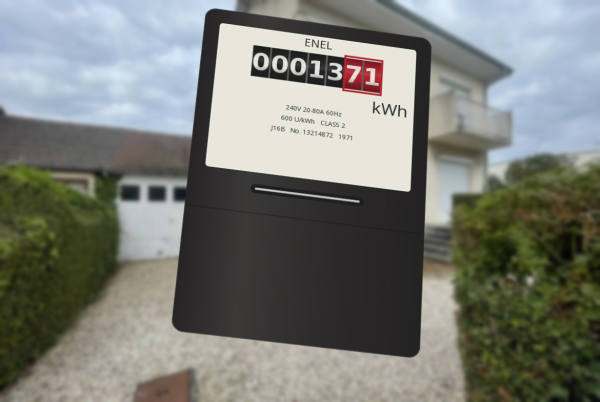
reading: {"value": 13.71, "unit": "kWh"}
